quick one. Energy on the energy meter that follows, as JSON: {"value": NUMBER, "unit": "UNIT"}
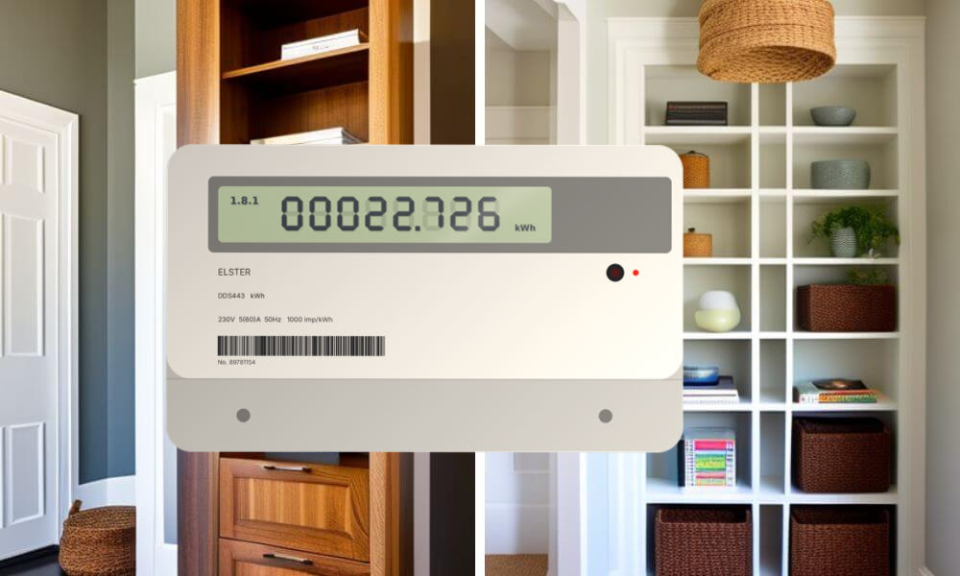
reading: {"value": 22.726, "unit": "kWh"}
